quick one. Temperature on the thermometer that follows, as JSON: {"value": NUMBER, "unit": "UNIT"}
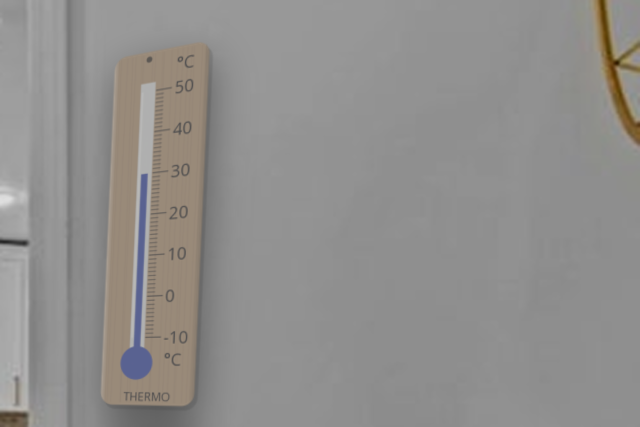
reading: {"value": 30, "unit": "°C"}
